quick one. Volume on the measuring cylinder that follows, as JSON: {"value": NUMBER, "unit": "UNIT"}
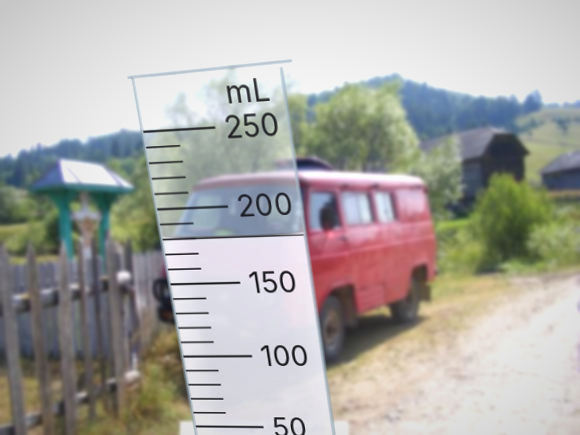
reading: {"value": 180, "unit": "mL"}
